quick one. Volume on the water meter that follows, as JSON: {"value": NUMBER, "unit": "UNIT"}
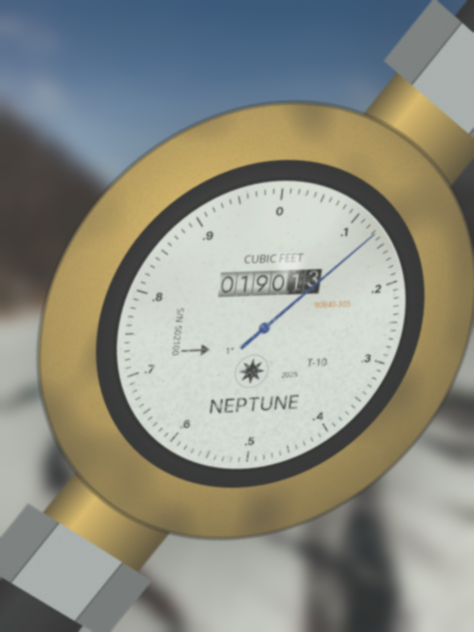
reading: {"value": 19013.13, "unit": "ft³"}
